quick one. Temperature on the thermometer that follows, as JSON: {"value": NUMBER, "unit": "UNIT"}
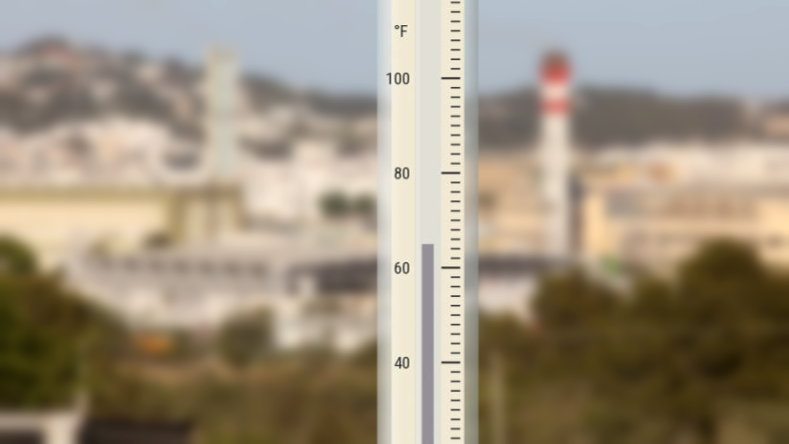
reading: {"value": 65, "unit": "°F"}
